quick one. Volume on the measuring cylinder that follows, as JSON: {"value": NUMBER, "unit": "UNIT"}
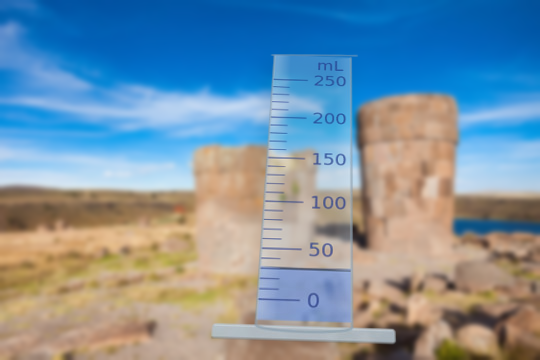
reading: {"value": 30, "unit": "mL"}
